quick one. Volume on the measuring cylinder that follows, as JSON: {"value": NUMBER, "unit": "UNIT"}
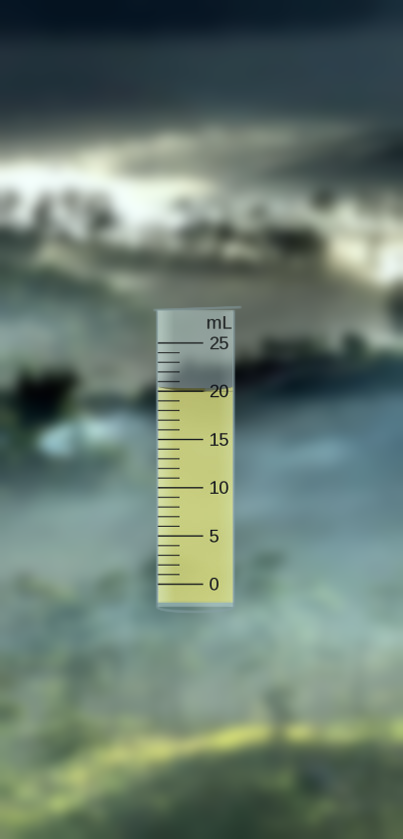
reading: {"value": 20, "unit": "mL"}
